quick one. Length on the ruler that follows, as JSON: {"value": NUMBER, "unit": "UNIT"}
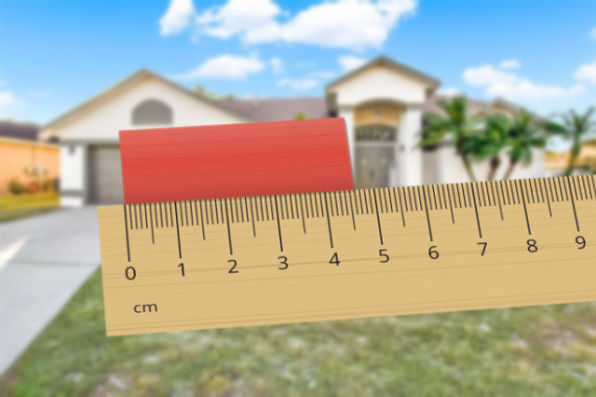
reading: {"value": 4.6, "unit": "cm"}
